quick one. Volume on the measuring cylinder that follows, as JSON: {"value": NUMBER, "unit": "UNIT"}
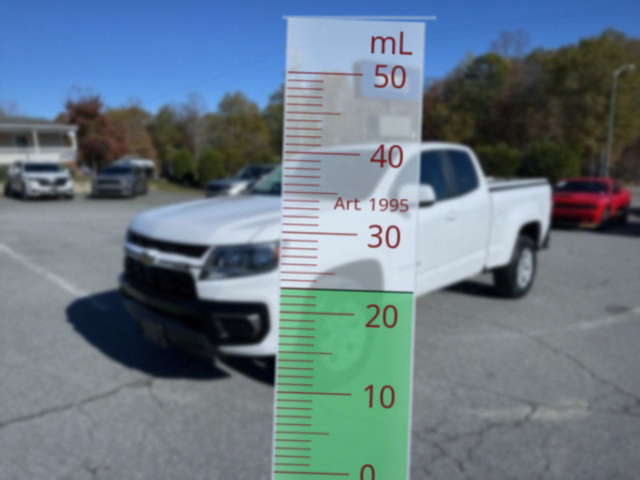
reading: {"value": 23, "unit": "mL"}
